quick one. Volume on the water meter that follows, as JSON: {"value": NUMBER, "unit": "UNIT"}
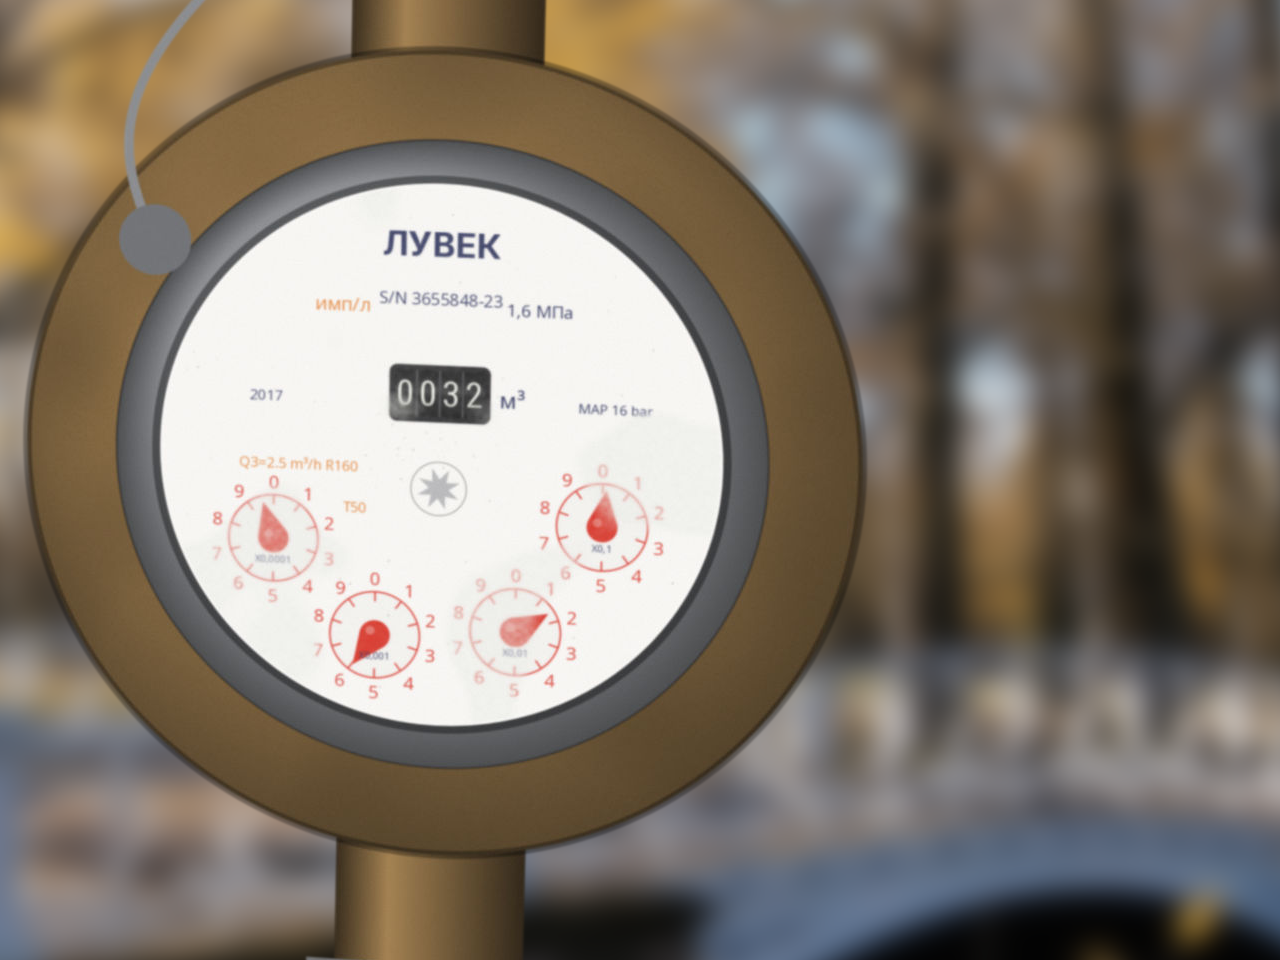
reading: {"value": 32.0159, "unit": "m³"}
